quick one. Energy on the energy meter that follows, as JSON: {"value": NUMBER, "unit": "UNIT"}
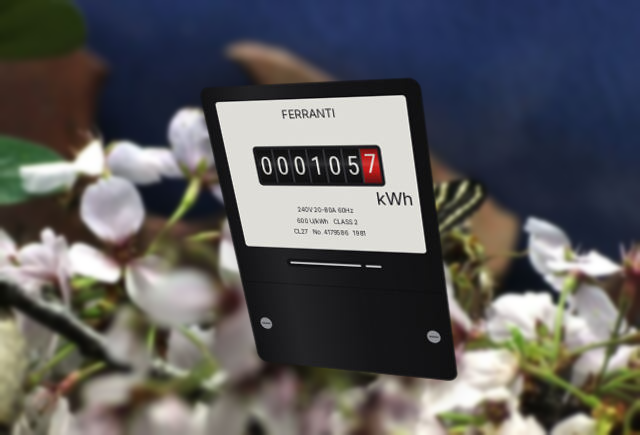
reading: {"value": 105.7, "unit": "kWh"}
